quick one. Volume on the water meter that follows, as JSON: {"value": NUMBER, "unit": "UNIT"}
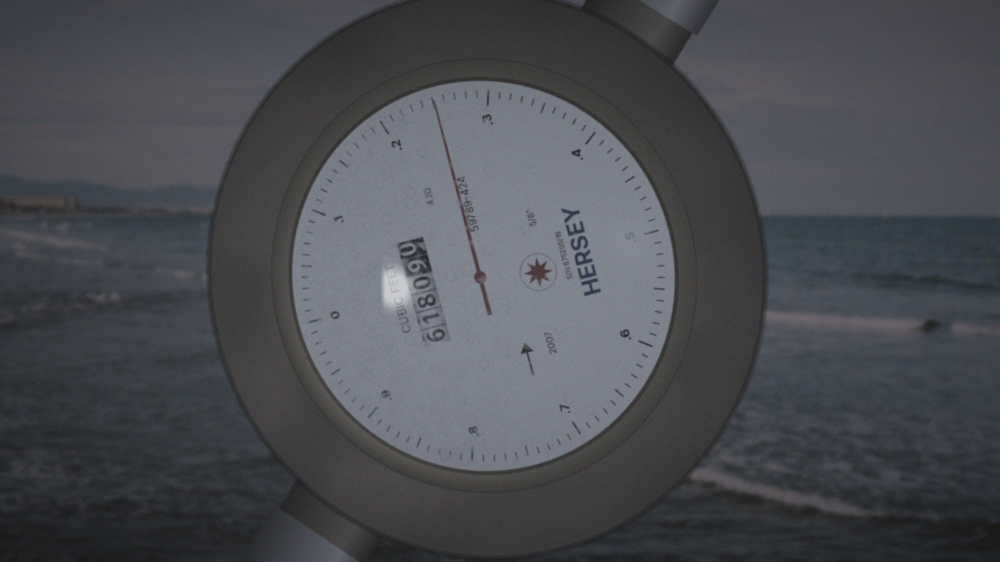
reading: {"value": 618090.25, "unit": "ft³"}
